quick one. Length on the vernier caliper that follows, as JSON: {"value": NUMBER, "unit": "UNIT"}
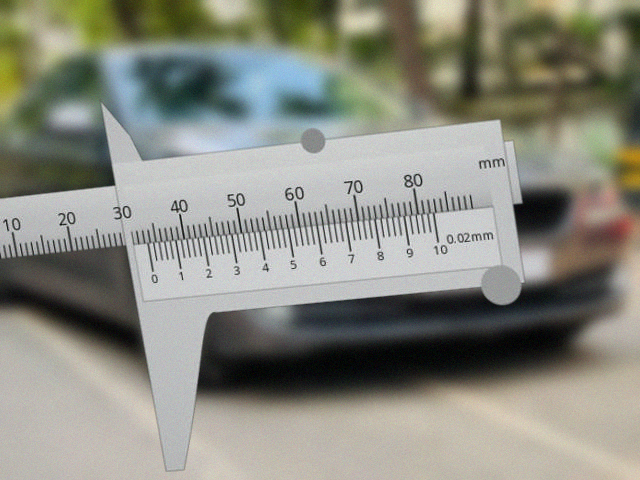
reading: {"value": 33.6, "unit": "mm"}
